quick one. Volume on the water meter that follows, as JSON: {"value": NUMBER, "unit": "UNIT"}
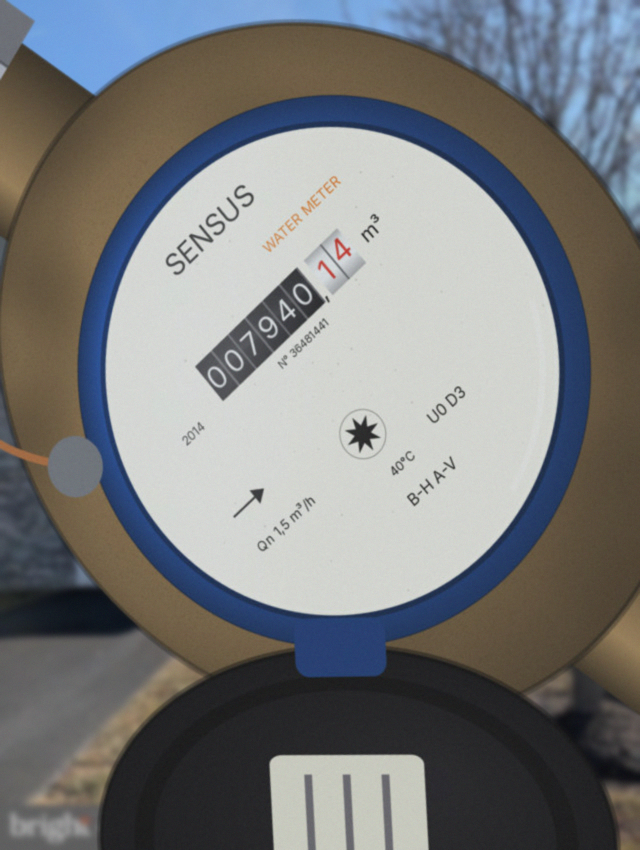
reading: {"value": 7940.14, "unit": "m³"}
